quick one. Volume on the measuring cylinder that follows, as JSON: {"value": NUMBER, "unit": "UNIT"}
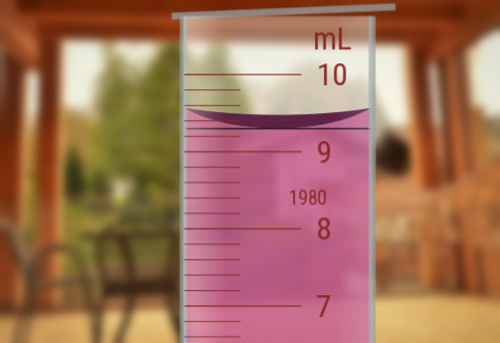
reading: {"value": 9.3, "unit": "mL"}
